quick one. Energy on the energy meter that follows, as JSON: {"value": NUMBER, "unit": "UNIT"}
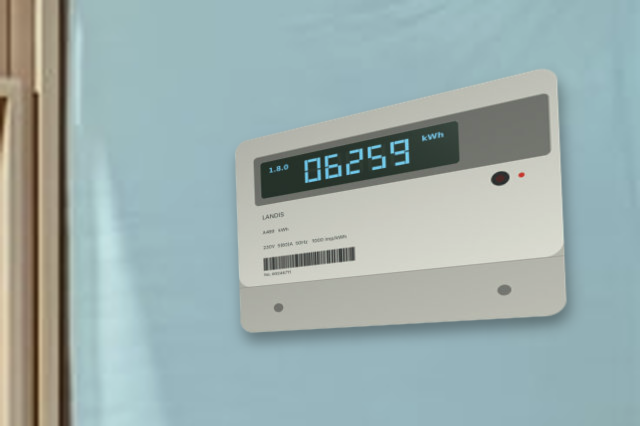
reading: {"value": 6259, "unit": "kWh"}
